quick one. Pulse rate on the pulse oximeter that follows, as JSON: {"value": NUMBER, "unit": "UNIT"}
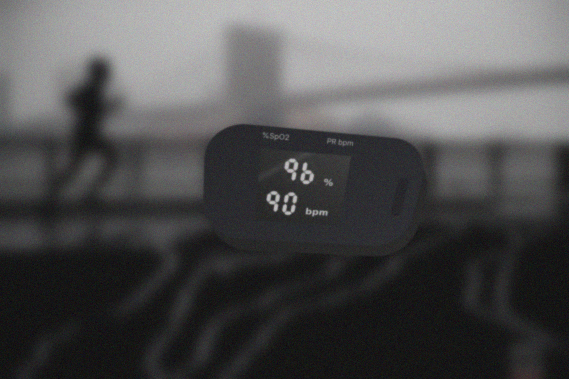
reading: {"value": 90, "unit": "bpm"}
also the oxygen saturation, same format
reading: {"value": 96, "unit": "%"}
